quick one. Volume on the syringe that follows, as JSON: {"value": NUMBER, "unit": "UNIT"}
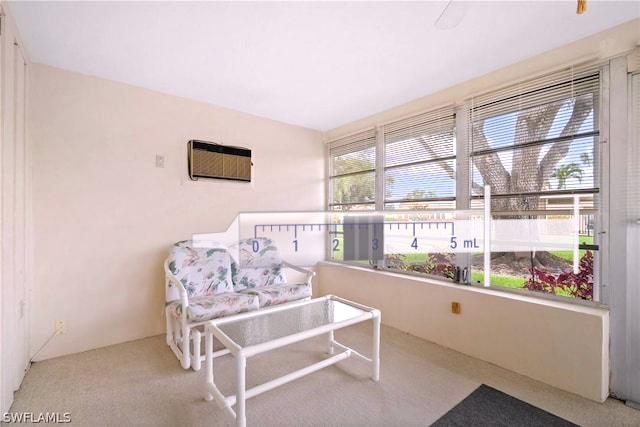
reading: {"value": 2.2, "unit": "mL"}
